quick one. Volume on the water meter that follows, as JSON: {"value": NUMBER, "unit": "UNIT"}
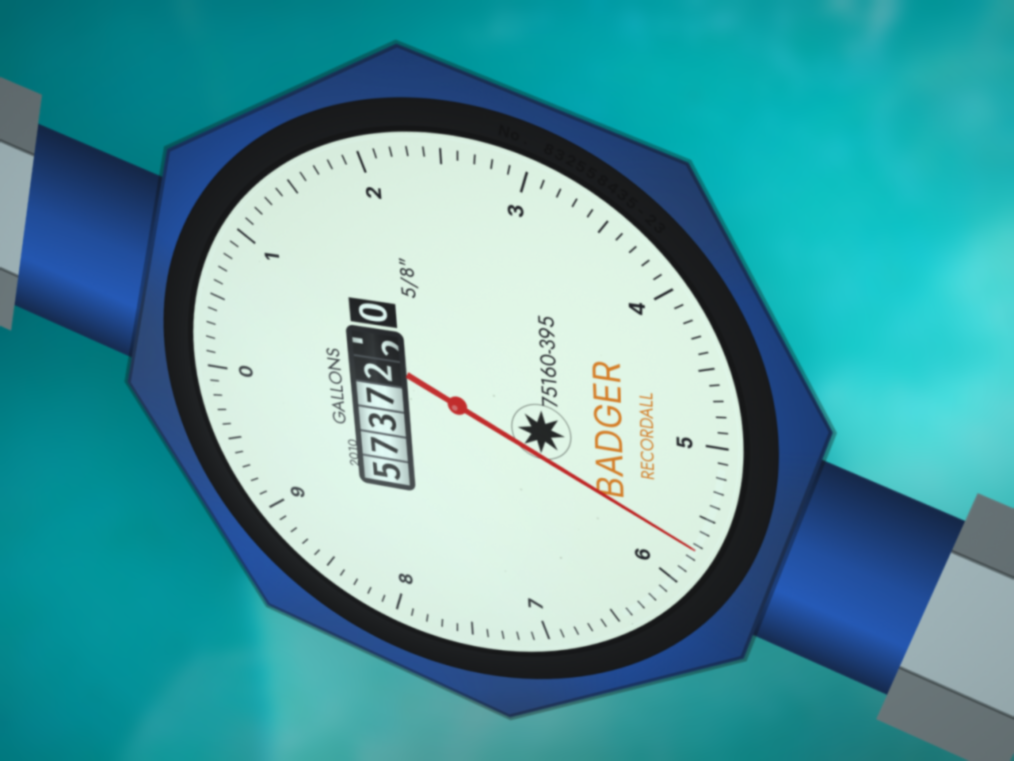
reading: {"value": 5737215.7, "unit": "gal"}
